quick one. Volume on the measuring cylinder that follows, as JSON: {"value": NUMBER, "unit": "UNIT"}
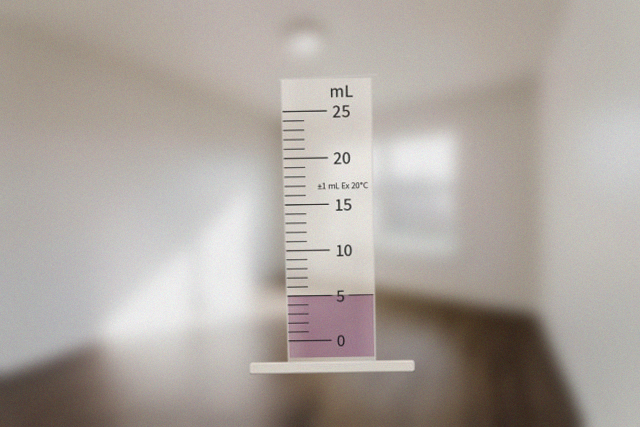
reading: {"value": 5, "unit": "mL"}
